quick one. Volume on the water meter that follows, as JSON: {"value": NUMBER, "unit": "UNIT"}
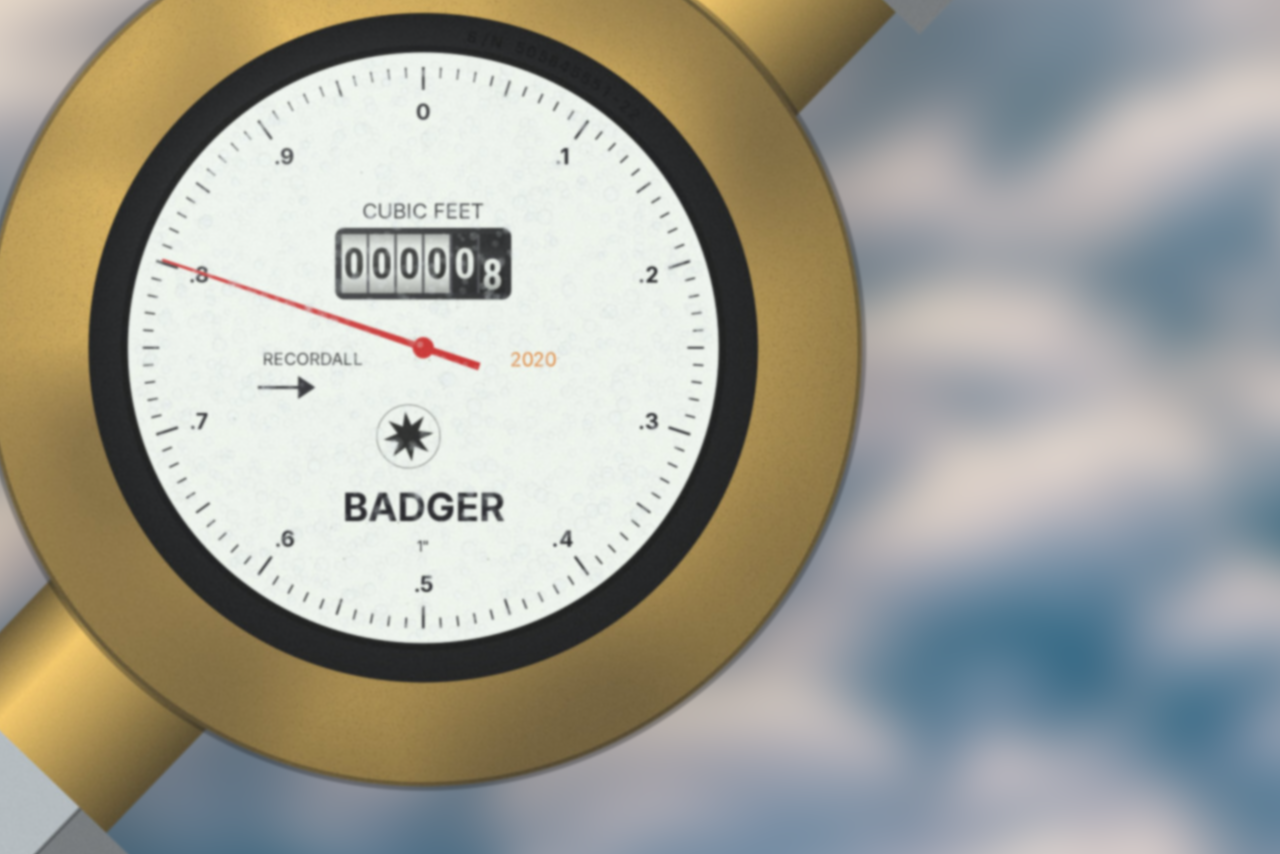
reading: {"value": 7.80, "unit": "ft³"}
